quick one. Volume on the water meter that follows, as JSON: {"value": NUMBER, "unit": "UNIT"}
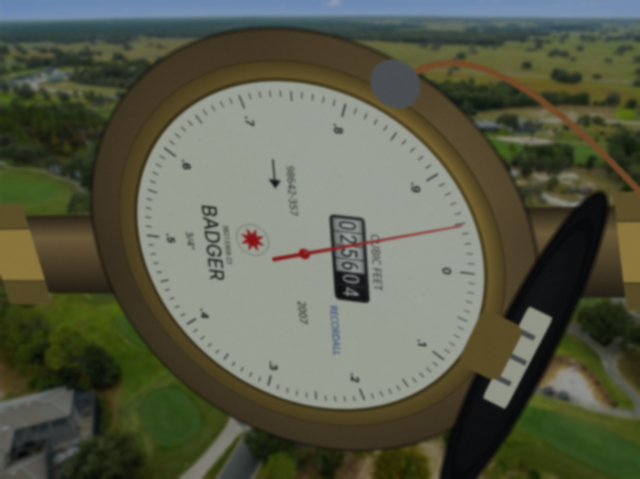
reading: {"value": 25603.95, "unit": "ft³"}
